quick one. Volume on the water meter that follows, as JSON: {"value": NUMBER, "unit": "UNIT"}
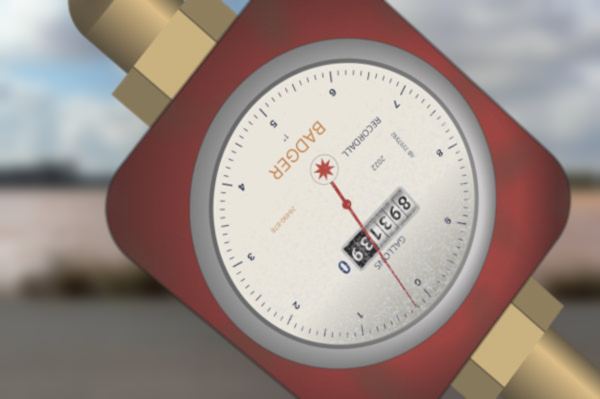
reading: {"value": 8931390.2, "unit": "gal"}
